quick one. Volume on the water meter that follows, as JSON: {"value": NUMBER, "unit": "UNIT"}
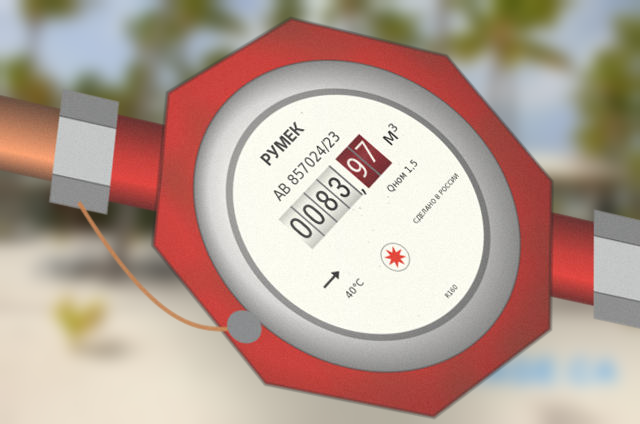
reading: {"value": 83.97, "unit": "m³"}
